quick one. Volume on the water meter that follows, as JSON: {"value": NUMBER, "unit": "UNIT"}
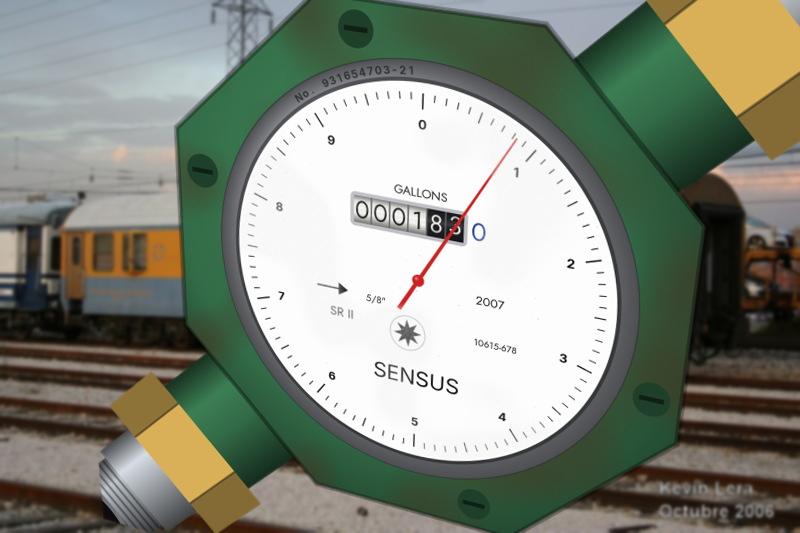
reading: {"value": 1830.8, "unit": "gal"}
